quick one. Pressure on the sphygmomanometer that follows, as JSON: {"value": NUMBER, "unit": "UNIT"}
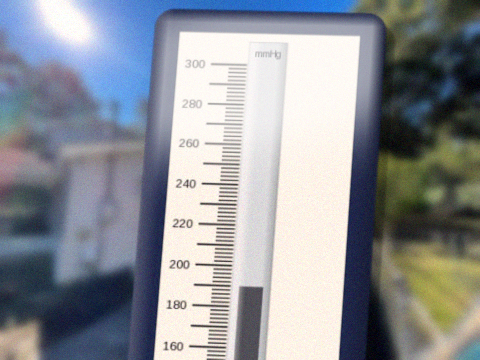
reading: {"value": 190, "unit": "mmHg"}
